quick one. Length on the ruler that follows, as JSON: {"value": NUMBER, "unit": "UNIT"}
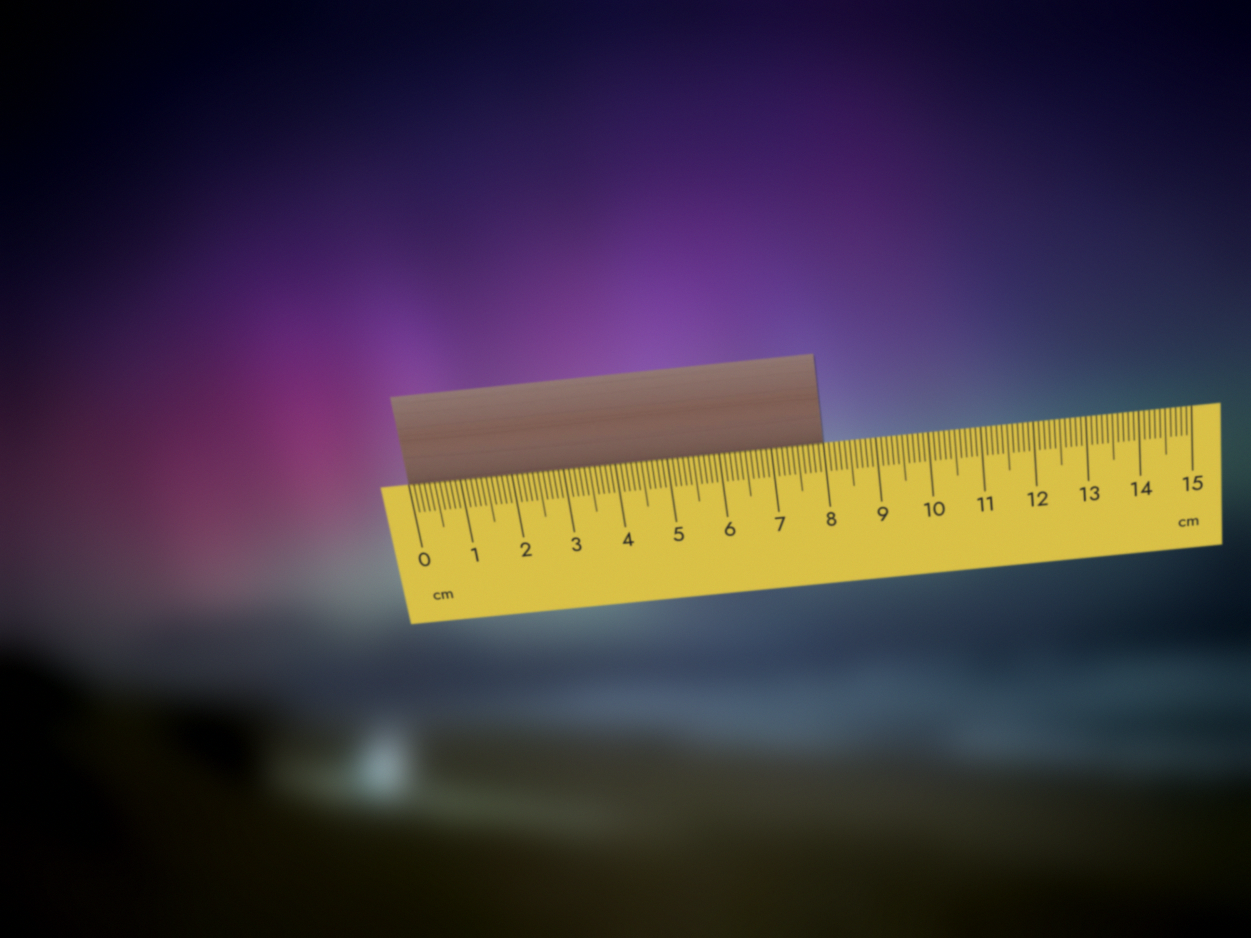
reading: {"value": 8, "unit": "cm"}
